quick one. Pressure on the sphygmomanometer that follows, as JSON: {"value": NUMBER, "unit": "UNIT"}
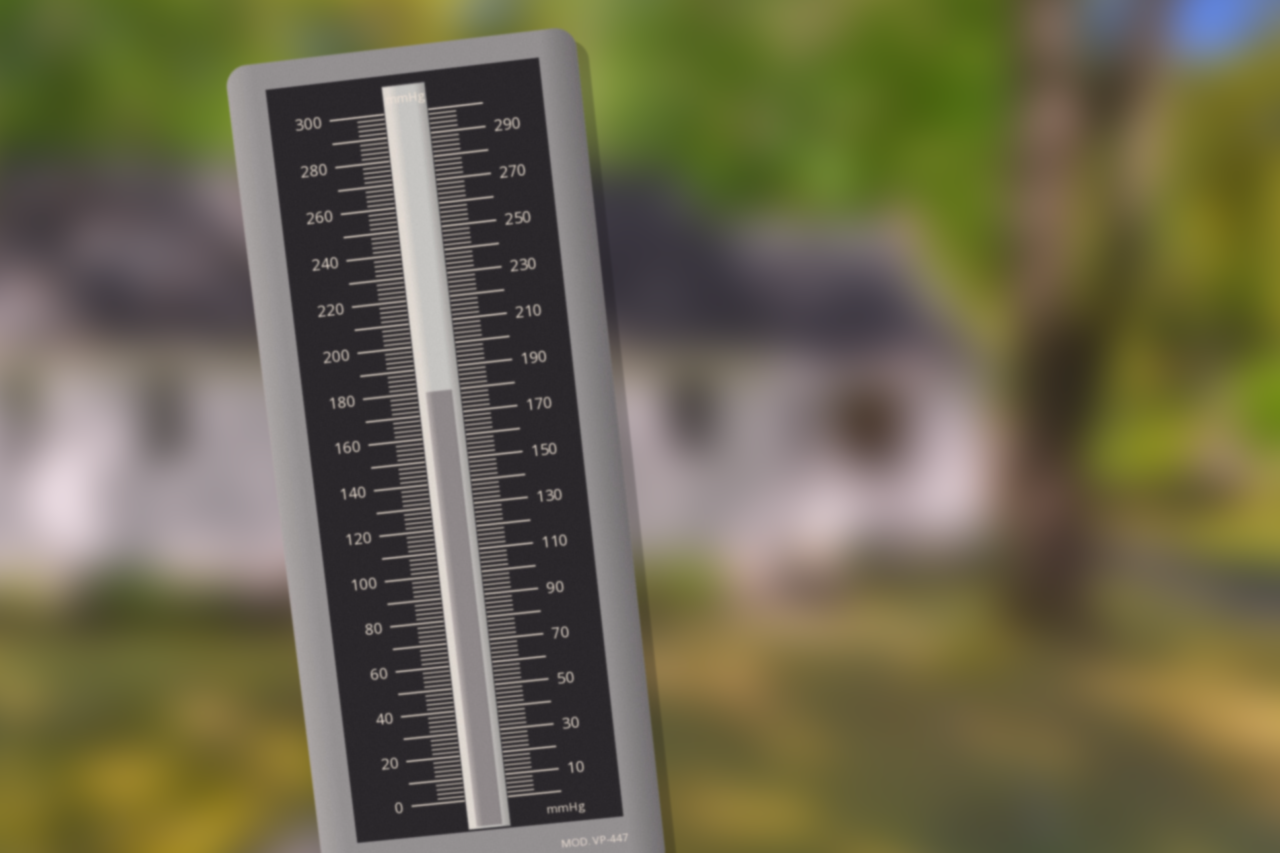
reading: {"value": 180, "unit": "mmHg"}
